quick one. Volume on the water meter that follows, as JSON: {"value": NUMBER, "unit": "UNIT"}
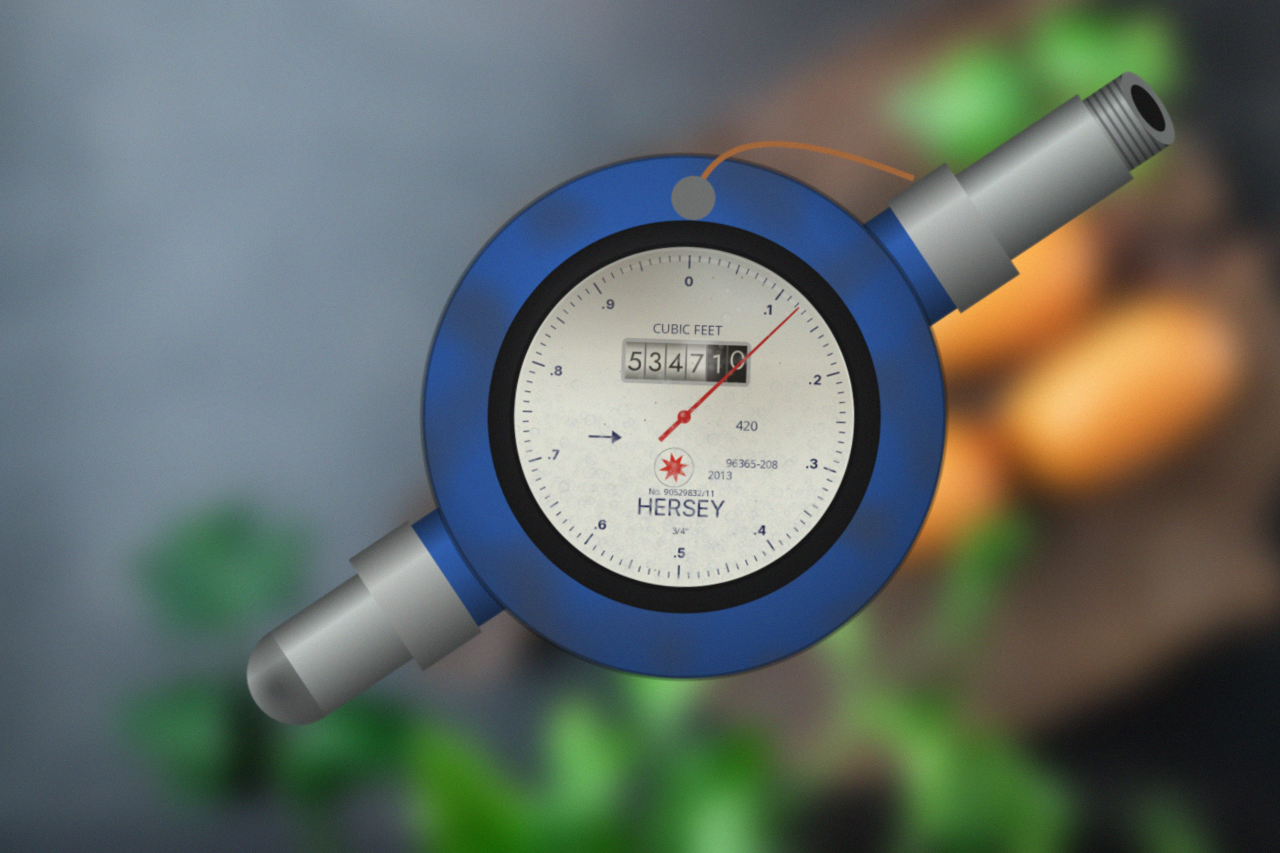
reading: {"value": 534710.12, "unit": "ft³"}
